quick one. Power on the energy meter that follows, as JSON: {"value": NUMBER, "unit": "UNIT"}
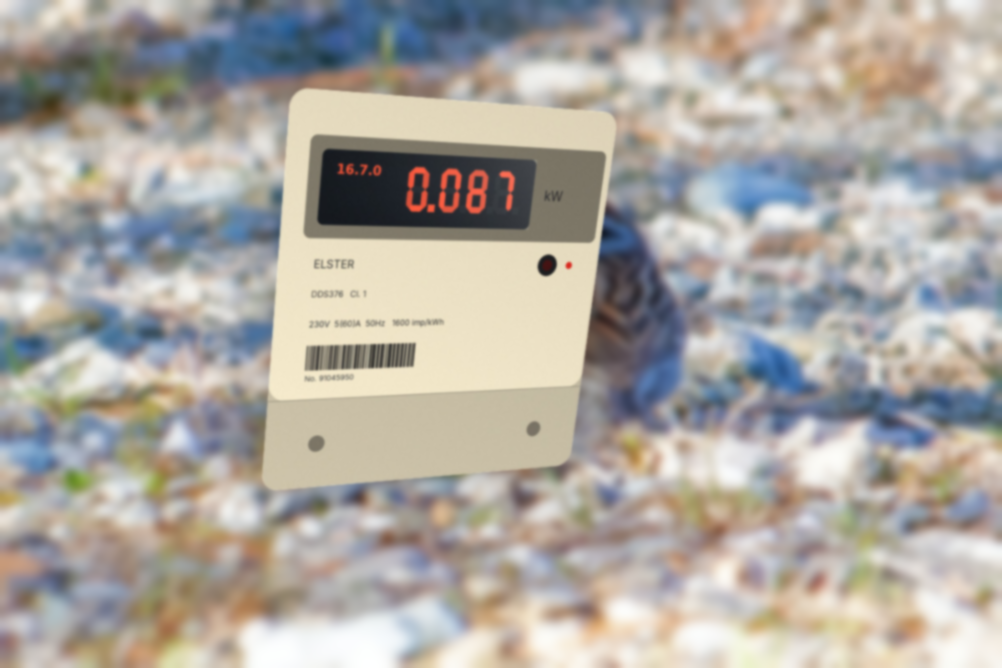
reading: {"value": 0.087, "unit": "kW"}
